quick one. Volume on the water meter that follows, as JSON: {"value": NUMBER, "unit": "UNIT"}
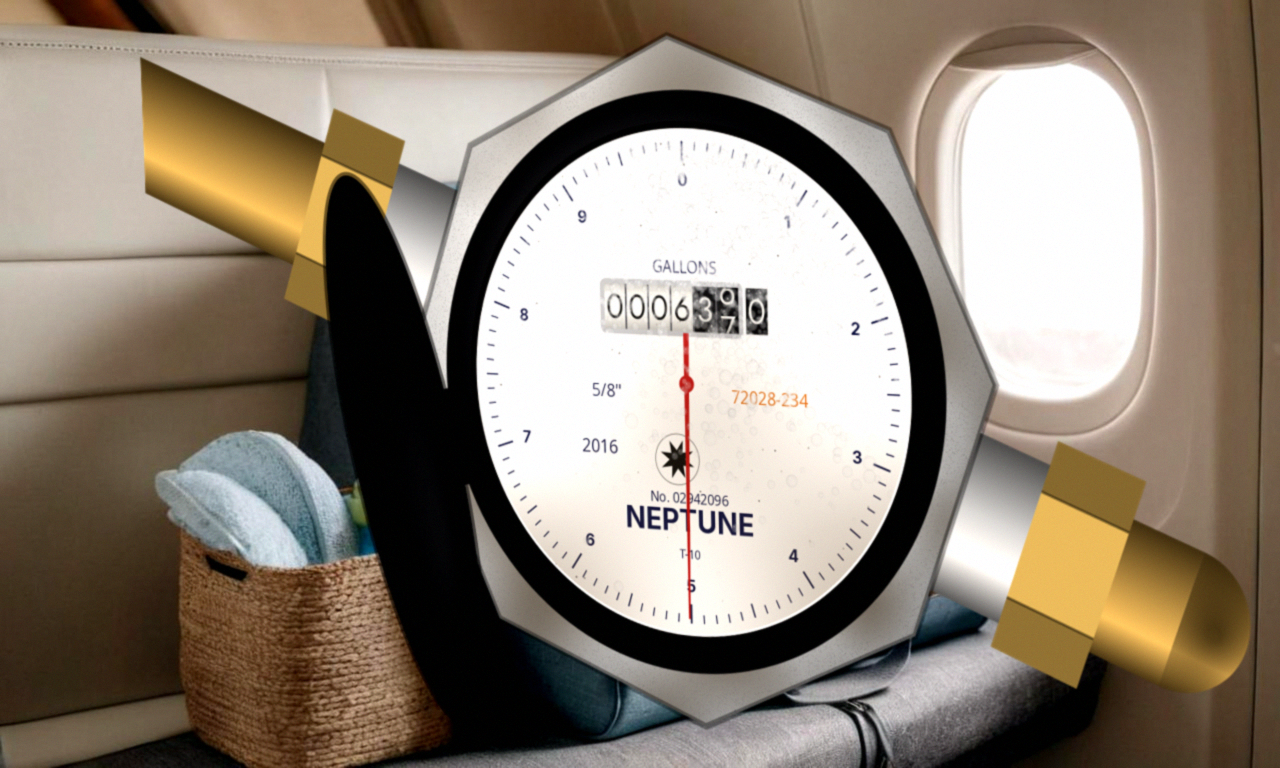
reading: {"value": 6365.0, "unit": "gal"}
